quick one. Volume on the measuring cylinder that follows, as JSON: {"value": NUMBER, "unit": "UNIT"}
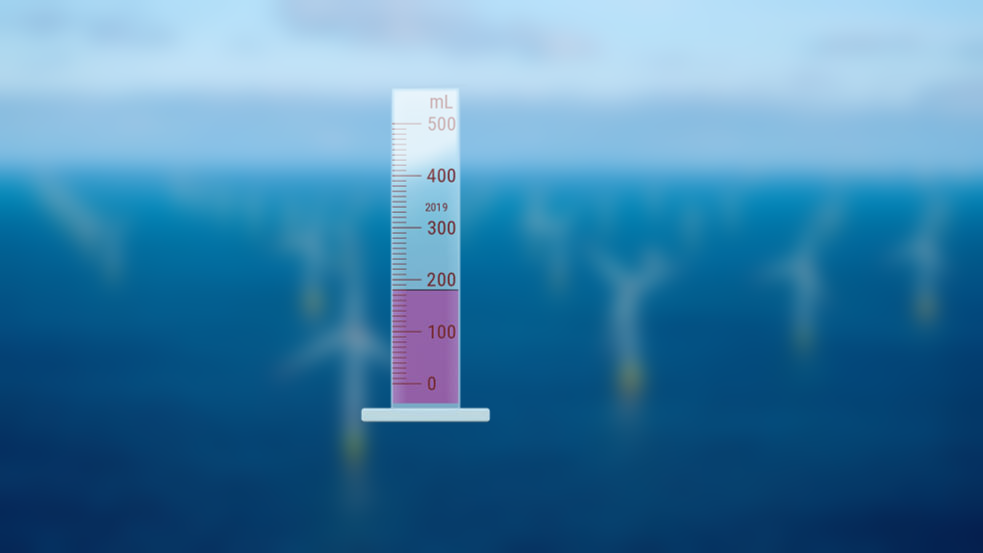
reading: {"value": 180, "unit": "mL"}
